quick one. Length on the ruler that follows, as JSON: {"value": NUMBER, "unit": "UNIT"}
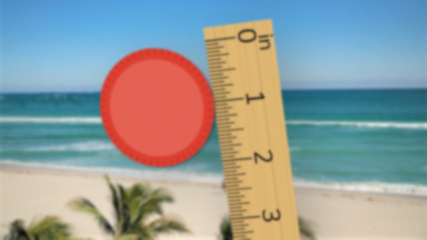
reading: {"value": 2, "unit": "in"}
